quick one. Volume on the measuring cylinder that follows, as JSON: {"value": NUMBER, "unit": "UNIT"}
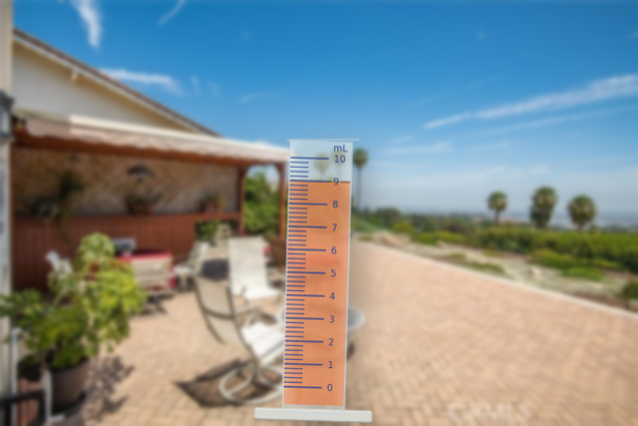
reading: {"value": 9, "unit": "mL"}
